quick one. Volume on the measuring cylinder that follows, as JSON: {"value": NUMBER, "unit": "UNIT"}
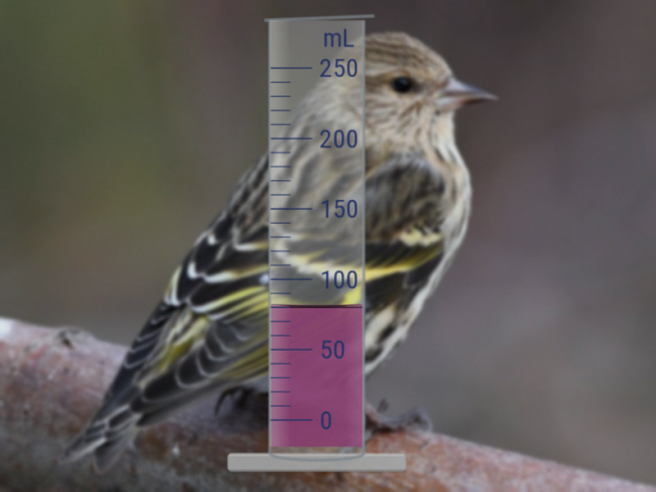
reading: {"value": 80, "unit": "mL"}
